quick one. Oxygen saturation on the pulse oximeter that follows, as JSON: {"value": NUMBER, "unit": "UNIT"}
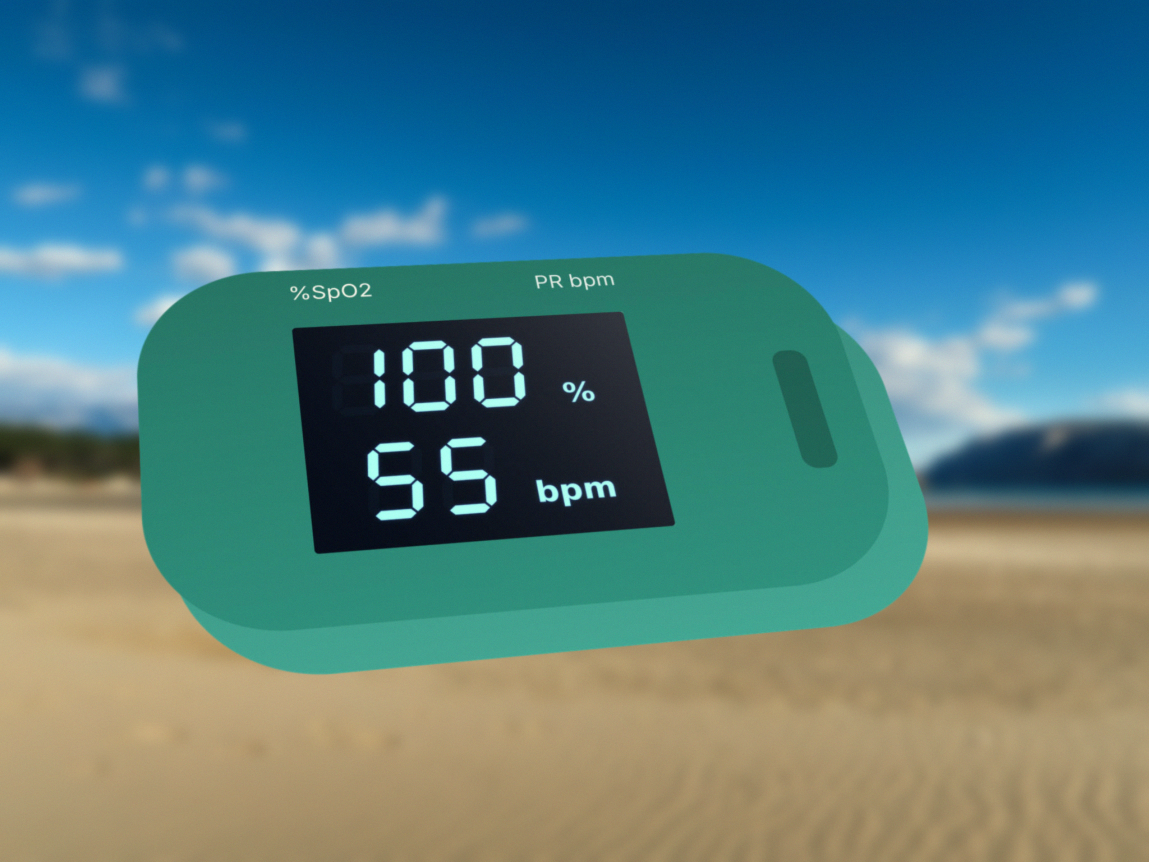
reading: {"value": 100, "unit": "%"}
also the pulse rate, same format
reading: {"value": 55, "unit": "bpm"}
